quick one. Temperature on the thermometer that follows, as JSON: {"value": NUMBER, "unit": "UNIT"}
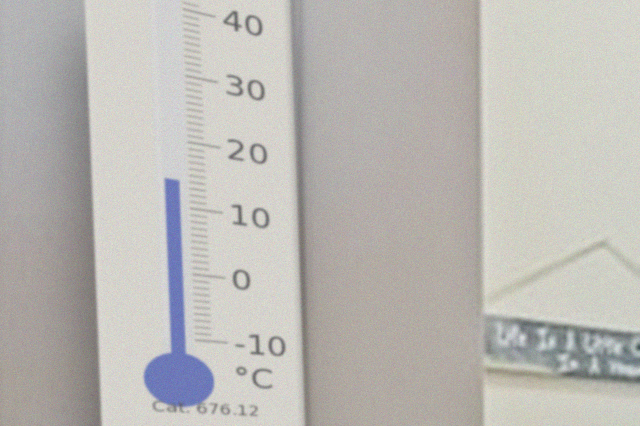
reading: {"value": 14, "unit": "°C"}
